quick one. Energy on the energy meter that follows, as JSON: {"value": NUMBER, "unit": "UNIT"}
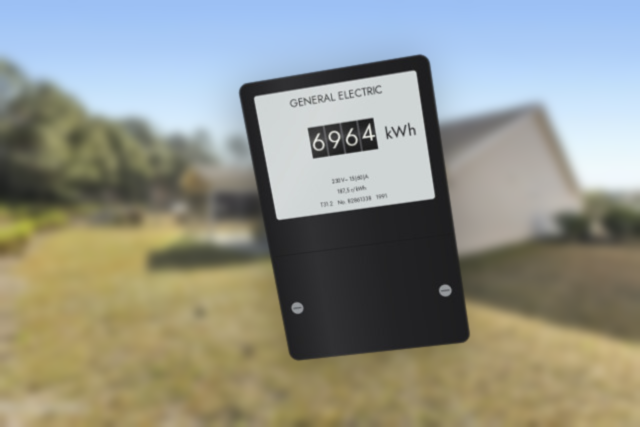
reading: {"value": 6964, "unit": "kWh"}
